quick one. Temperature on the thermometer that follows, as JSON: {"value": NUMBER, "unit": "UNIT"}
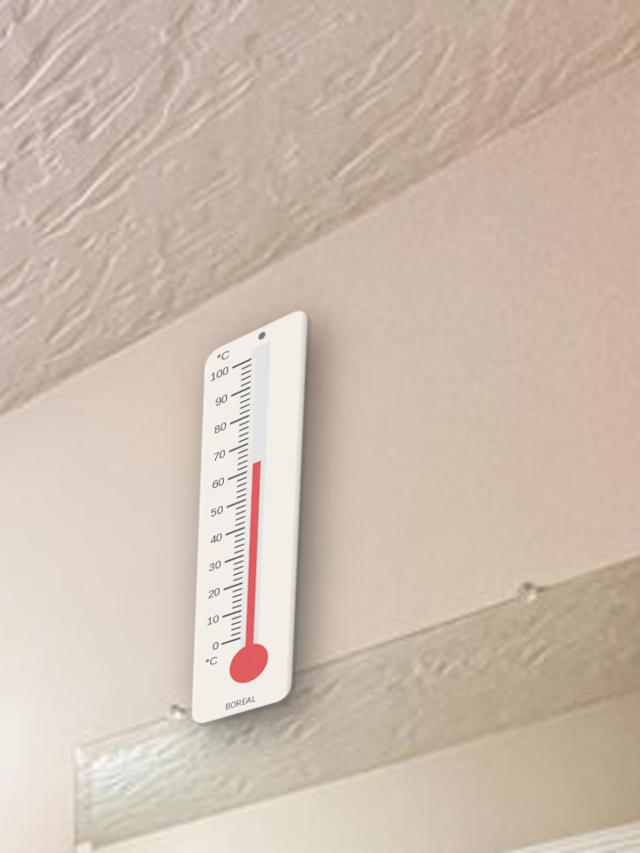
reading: {"value": 62, "unit": "°C"}
